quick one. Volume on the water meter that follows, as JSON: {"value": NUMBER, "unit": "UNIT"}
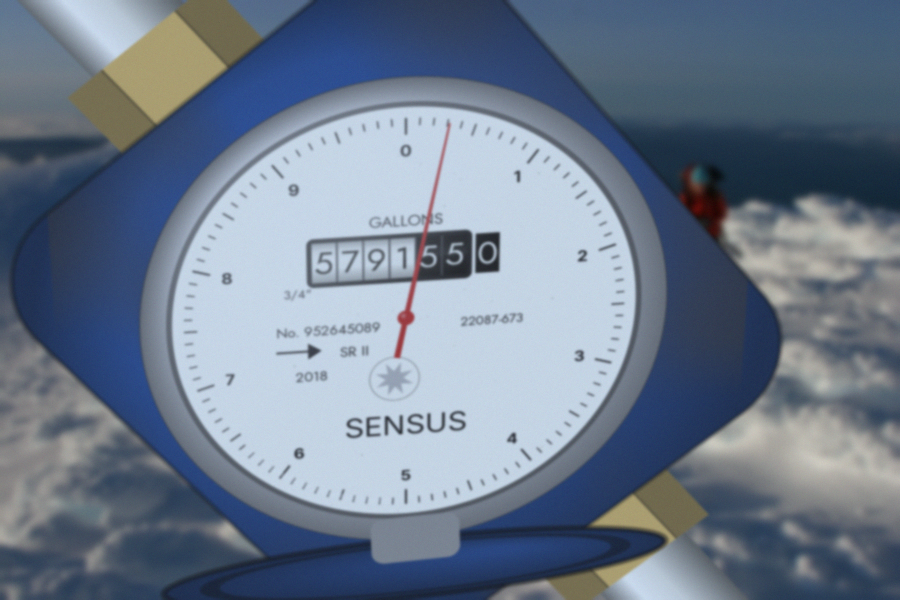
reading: {"value": 5791550.3, "unit": "gal"}
